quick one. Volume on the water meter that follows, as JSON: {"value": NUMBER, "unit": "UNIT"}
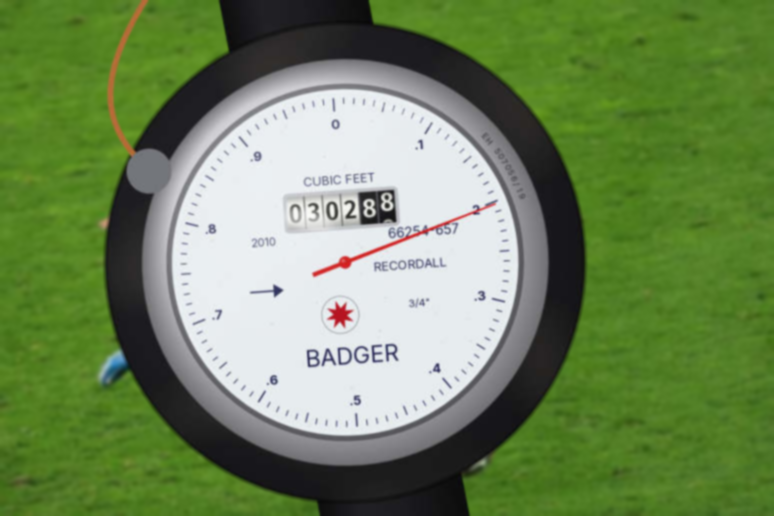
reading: {"value": 30288.20, "unit": "ft³"}
